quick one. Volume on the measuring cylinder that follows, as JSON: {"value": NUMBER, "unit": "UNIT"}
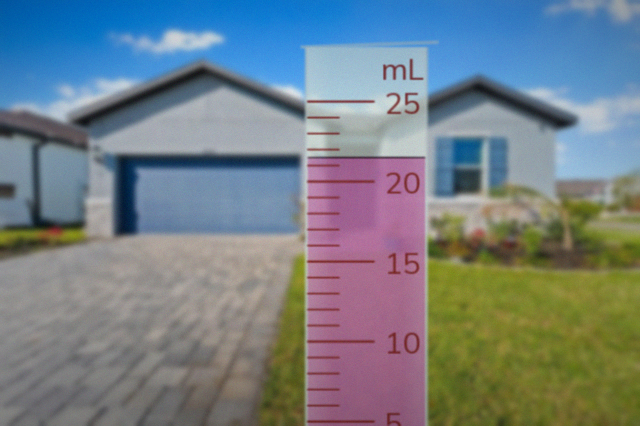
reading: {"value": 21.5, "unit": "mL"}
